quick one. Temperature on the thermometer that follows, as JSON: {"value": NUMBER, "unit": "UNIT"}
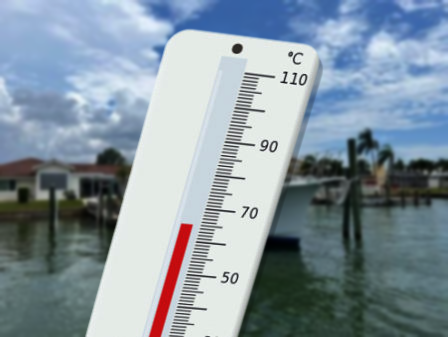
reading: {"value": 65, "unit": "°C"}
